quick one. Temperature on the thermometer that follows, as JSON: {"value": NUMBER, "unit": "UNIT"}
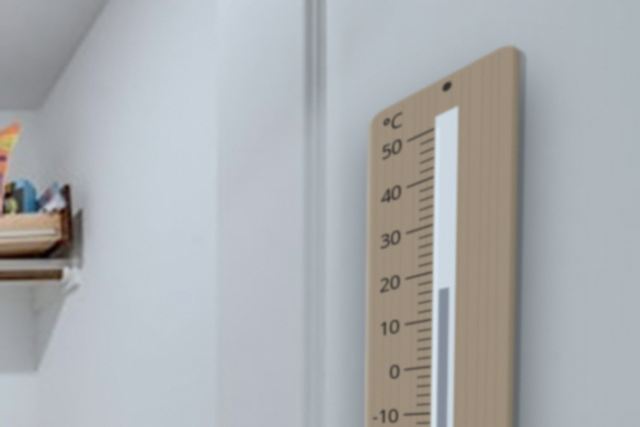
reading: {"value": 16, "unit": "°C"}
